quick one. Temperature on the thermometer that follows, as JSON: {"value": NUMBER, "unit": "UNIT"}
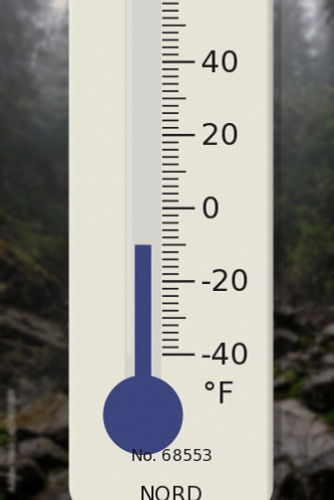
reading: {"value": -10, "unit": "°F"}
